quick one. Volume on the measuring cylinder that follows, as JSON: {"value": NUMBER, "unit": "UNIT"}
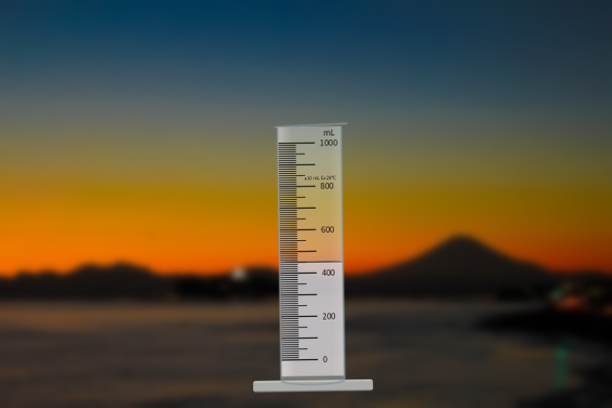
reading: {"value": 450, "unit": "mL"}
